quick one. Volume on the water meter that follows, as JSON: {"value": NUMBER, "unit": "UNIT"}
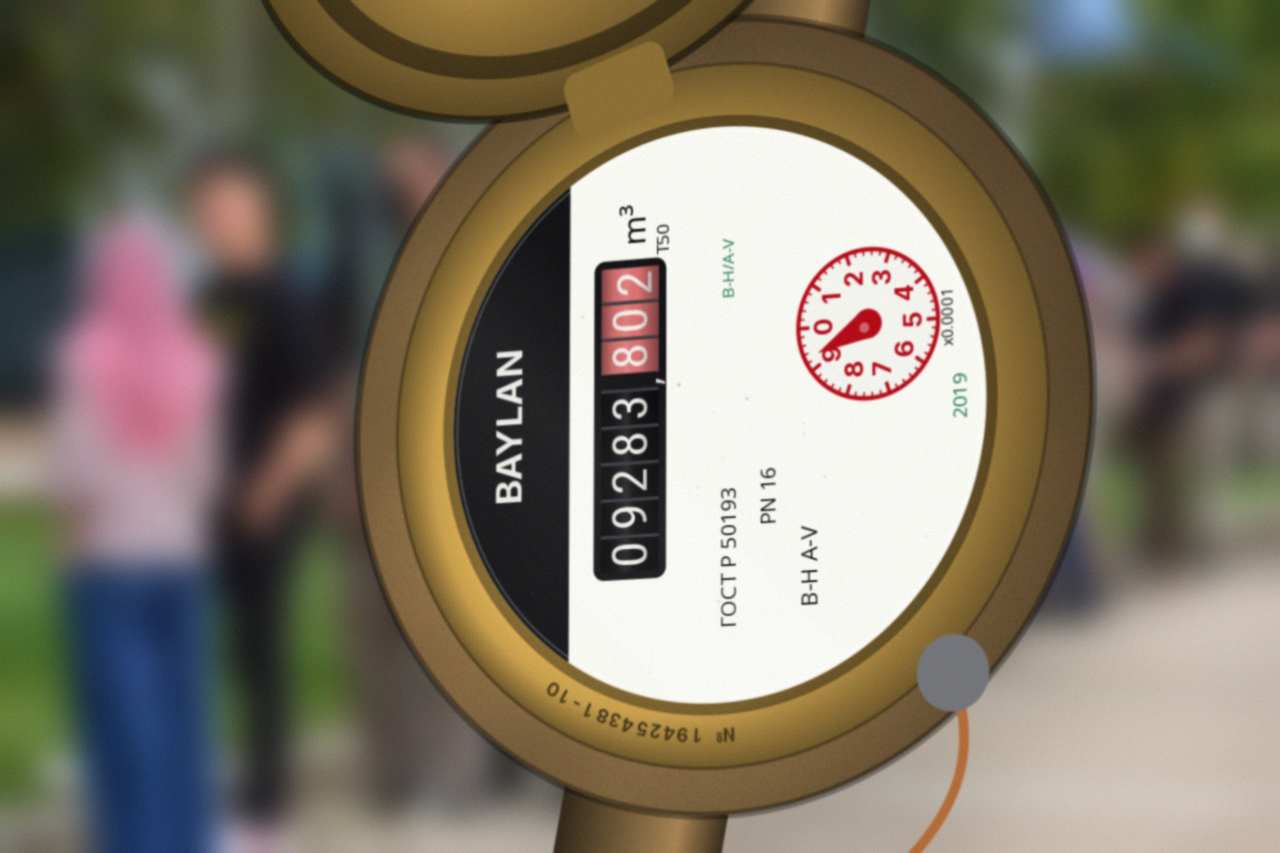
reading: {"value": 9283.8019, "unit": "m³"}
